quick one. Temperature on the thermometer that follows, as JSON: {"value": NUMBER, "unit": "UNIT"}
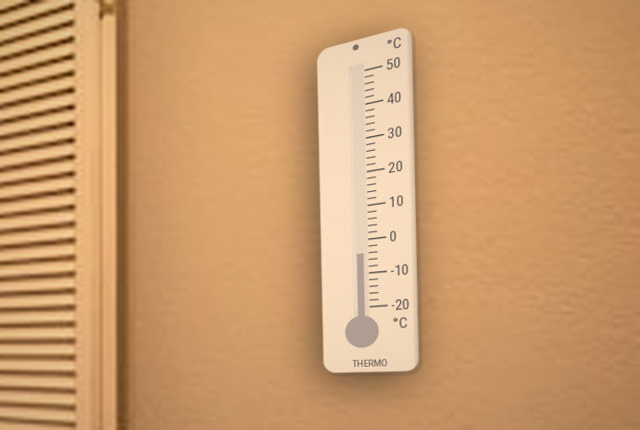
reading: {"value": -4, "unit": "°C"}
